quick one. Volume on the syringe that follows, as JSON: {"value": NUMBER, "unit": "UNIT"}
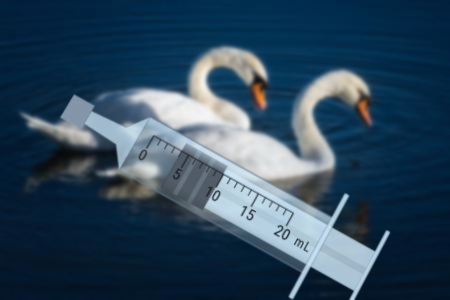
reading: {"value": 4, "unit": "mL"}
